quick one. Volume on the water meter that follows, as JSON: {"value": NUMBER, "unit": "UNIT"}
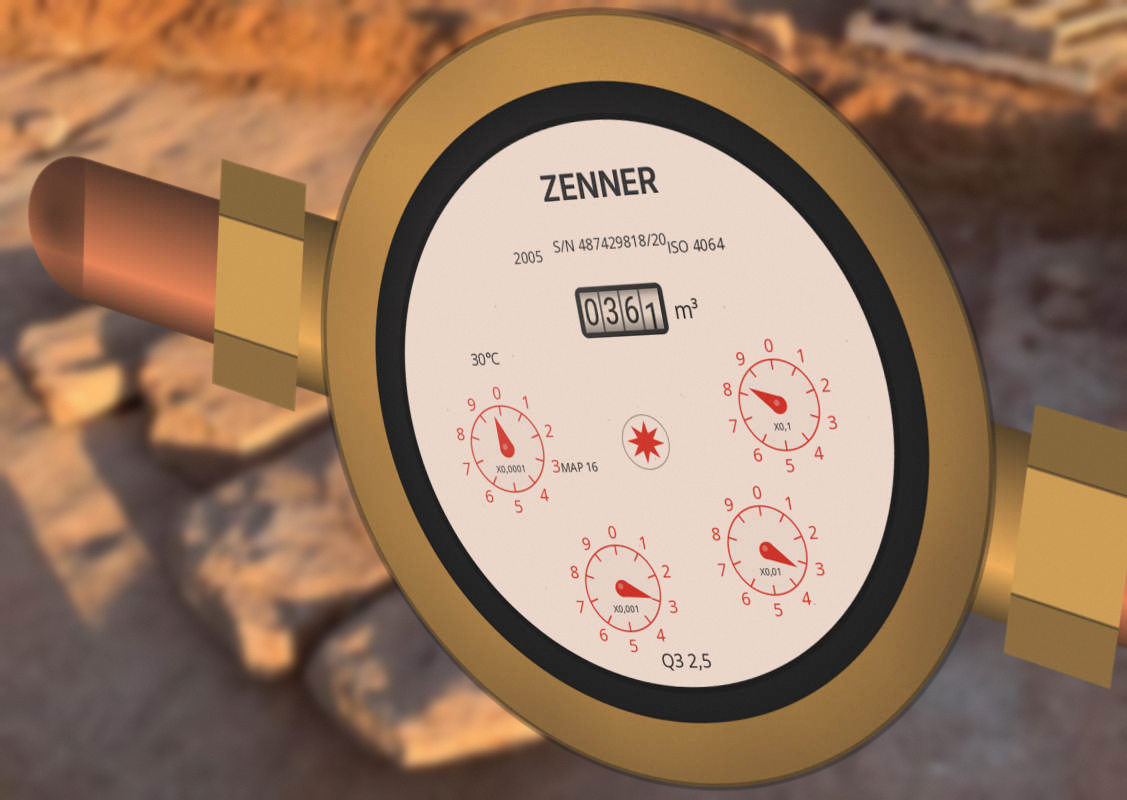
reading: {"value": 360.8329, "unit": "m³"}
